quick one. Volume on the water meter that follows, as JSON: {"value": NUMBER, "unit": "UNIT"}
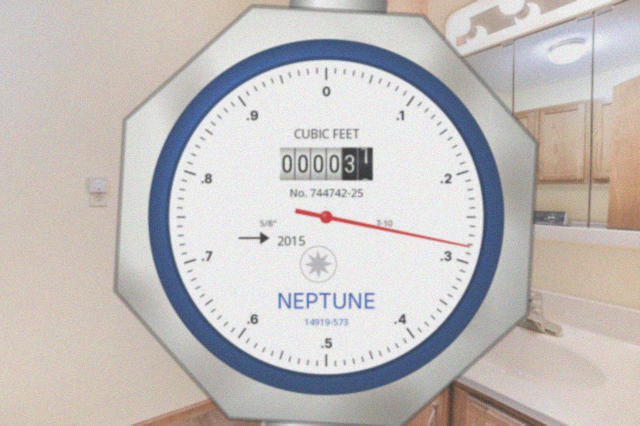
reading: {"value": 31.28, "unit": "ft³"}
